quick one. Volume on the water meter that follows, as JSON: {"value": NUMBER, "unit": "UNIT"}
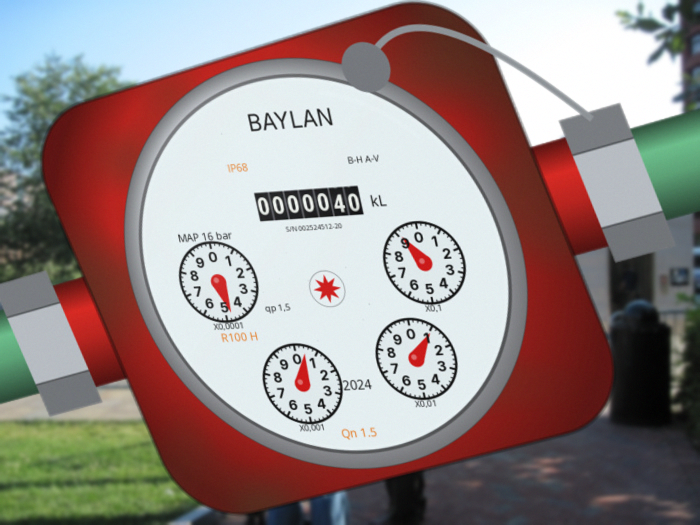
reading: {"value": 39.9104, "unit": "kL"}
